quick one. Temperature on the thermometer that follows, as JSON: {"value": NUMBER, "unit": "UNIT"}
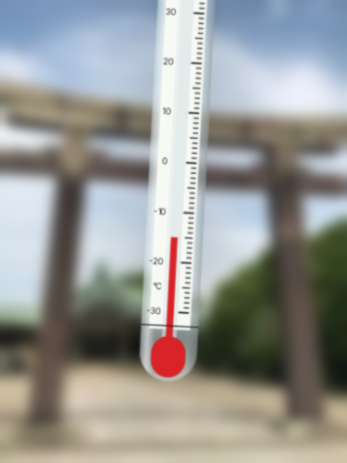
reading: {"value": -15, "unit": "°C"}
